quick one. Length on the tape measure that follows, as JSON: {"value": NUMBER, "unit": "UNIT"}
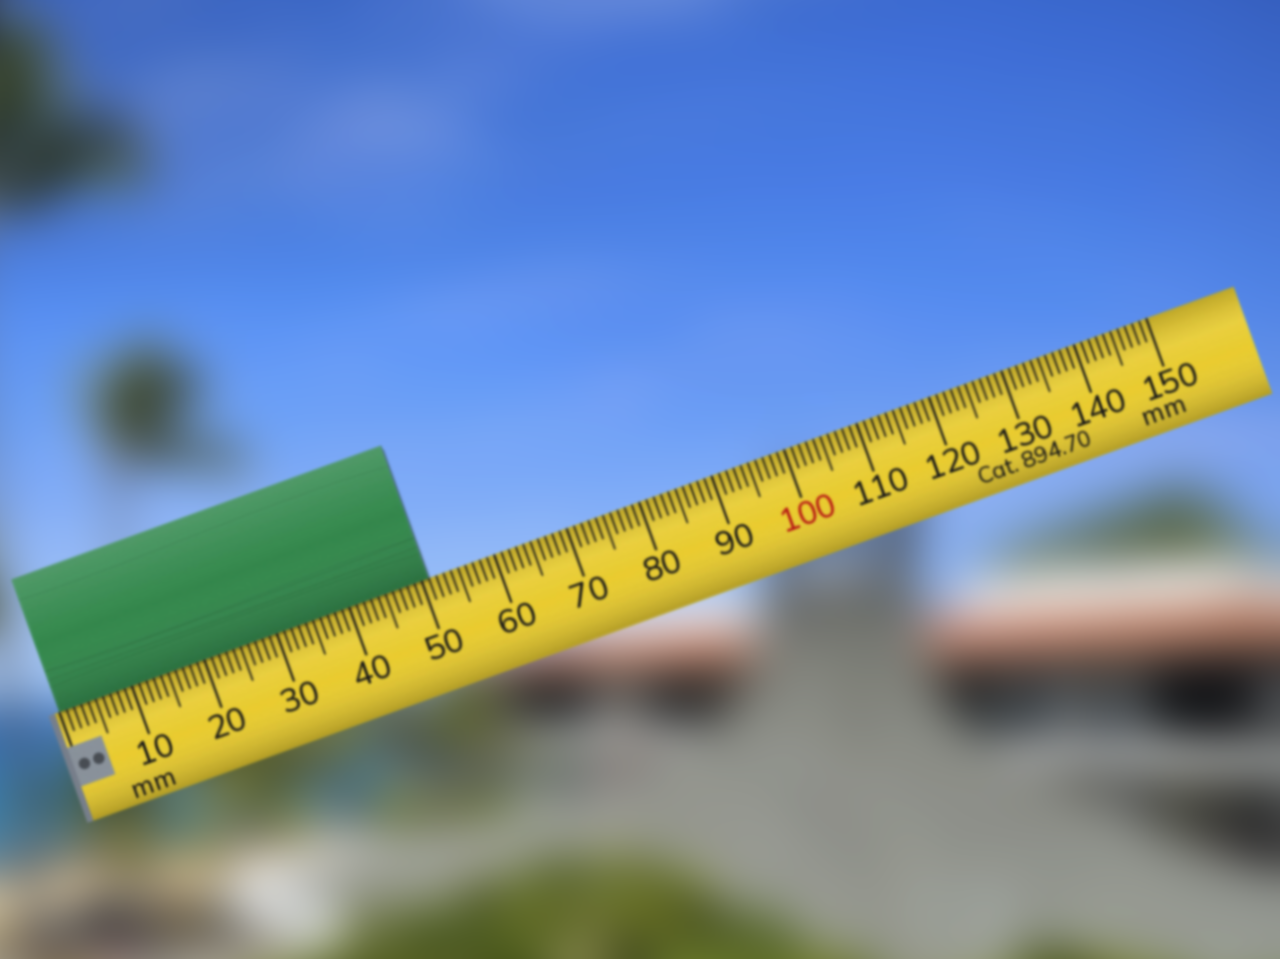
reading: {"value": 51, "unit": "mm"}
